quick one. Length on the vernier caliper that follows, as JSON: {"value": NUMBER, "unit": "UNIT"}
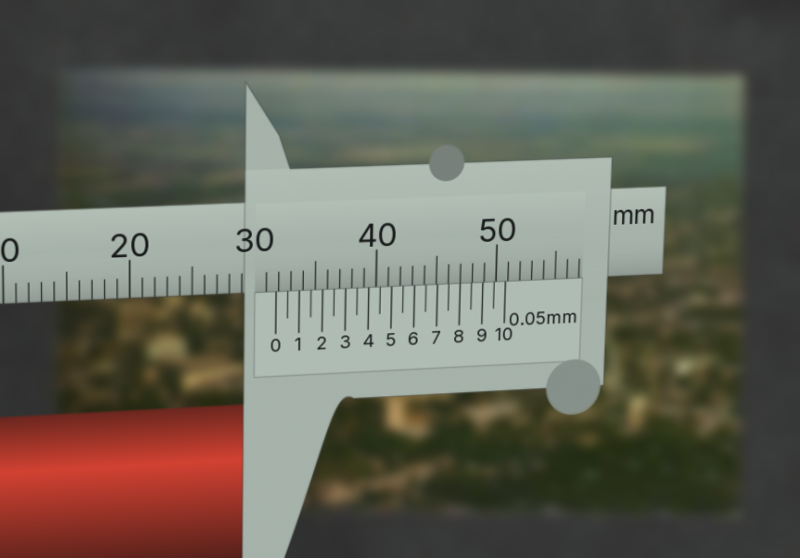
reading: {"value": 31.8, "unit": "mm"}
